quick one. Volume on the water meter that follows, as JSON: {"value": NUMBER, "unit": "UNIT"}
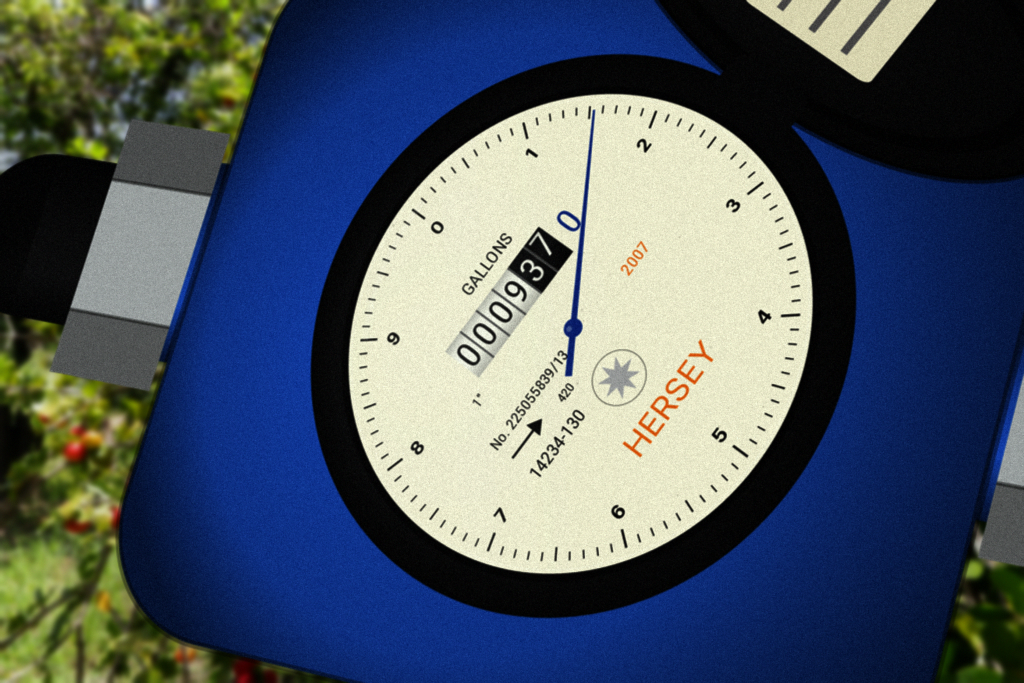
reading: {"value": 9371.5, "unit": "gal"}
